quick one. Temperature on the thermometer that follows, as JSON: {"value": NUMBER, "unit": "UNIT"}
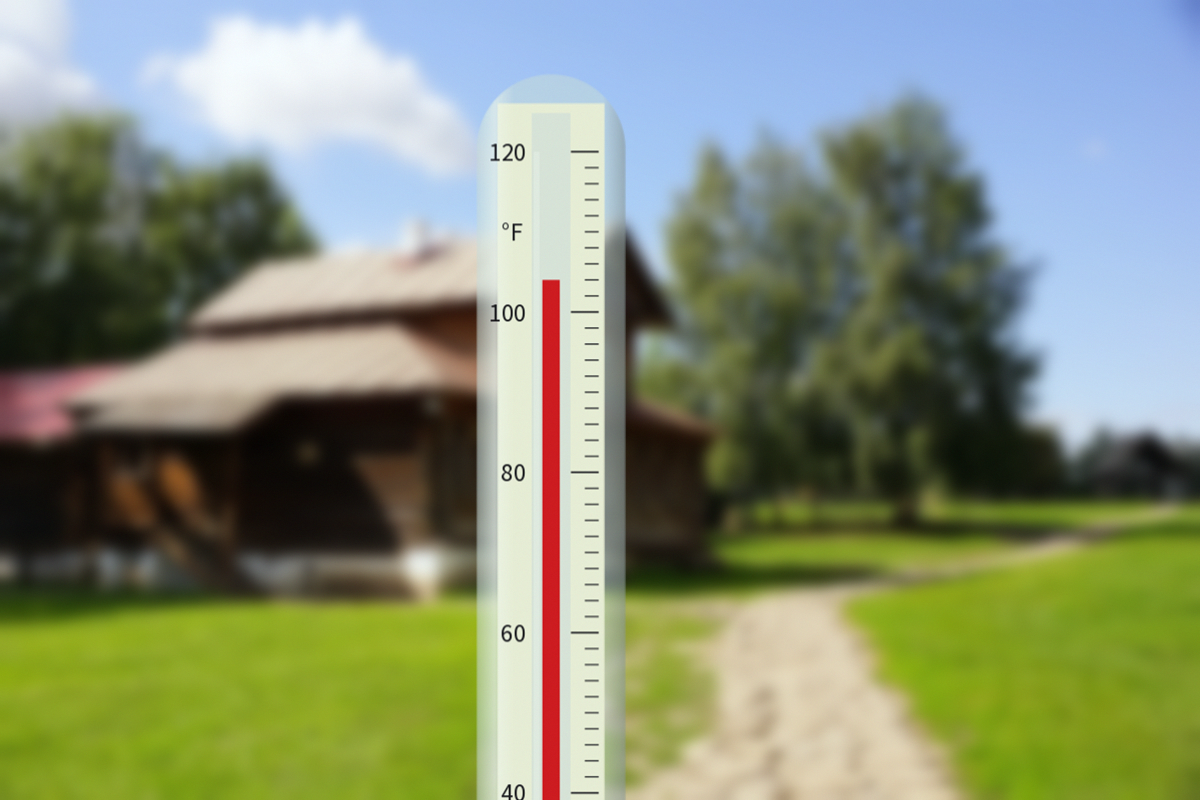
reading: {"value": 104, "unit": "°F"}
